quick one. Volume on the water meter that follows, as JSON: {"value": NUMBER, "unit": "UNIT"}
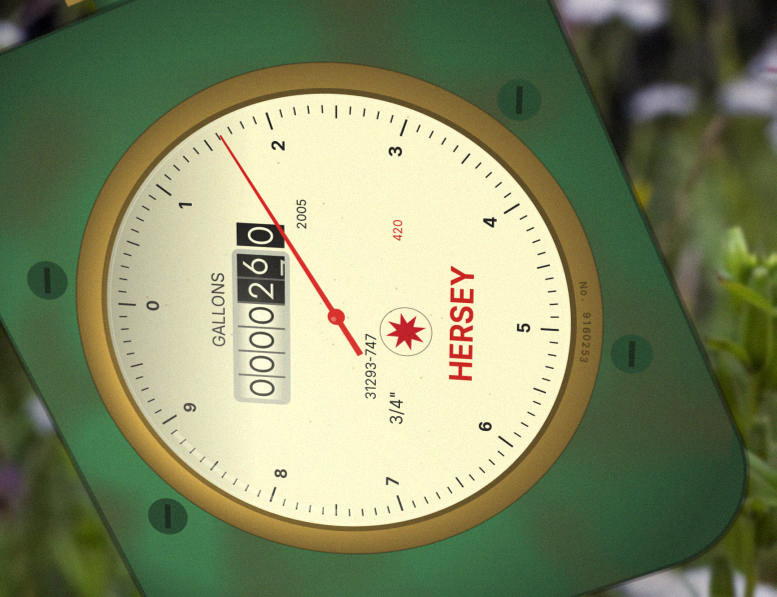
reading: {"value": 261.6, "unit": "gal"}
